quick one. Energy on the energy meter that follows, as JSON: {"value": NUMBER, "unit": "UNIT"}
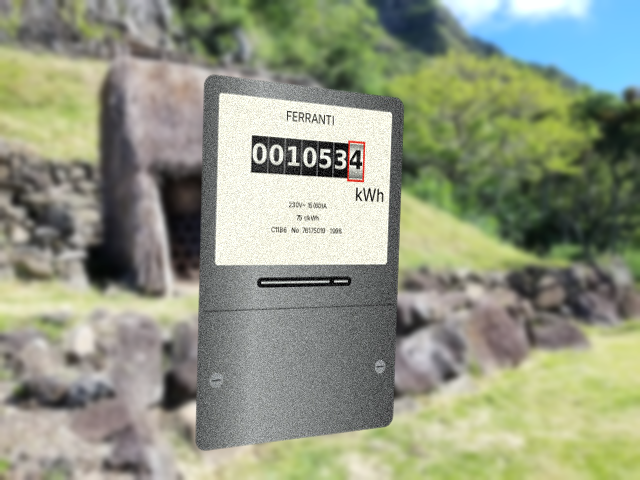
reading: {"value": 1053.4, "unit": "kWh"}
